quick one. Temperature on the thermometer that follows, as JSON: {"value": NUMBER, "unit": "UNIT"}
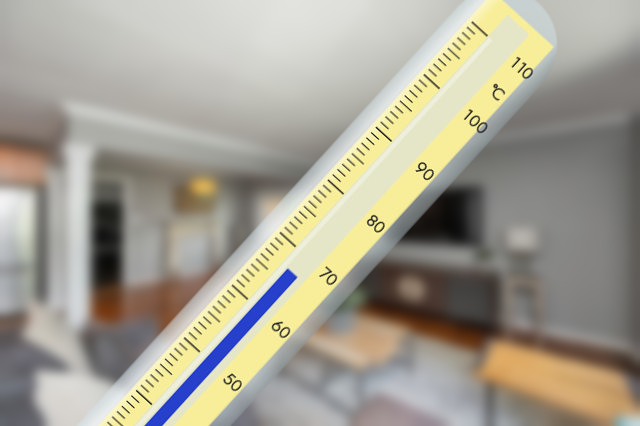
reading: {"value": 67, "unit": "°C"}
